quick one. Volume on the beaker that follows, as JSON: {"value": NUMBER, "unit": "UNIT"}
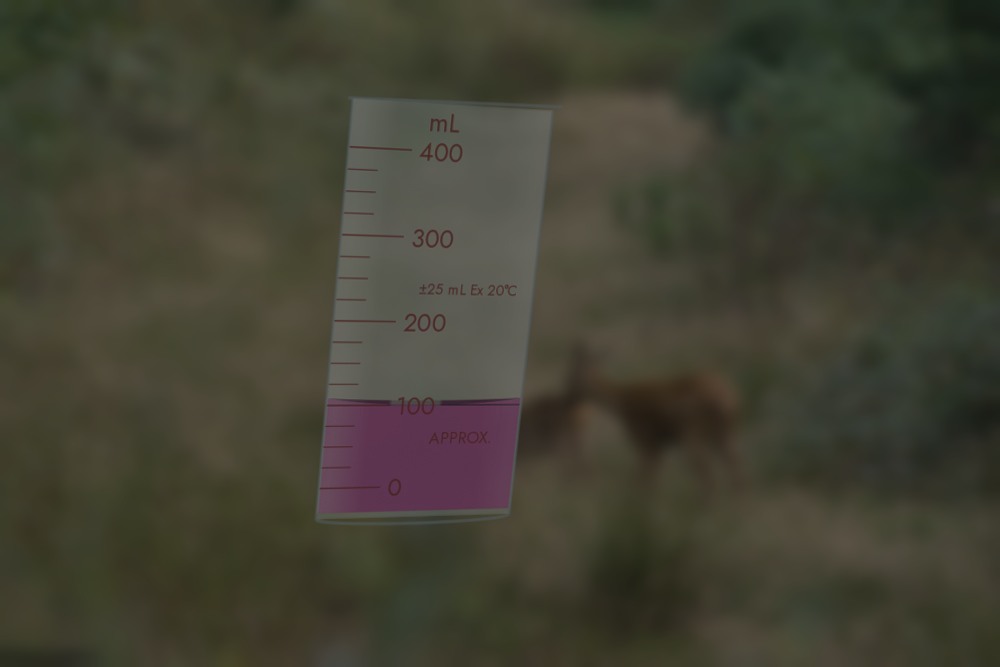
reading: {"value": 100, "unit": "mL"}
